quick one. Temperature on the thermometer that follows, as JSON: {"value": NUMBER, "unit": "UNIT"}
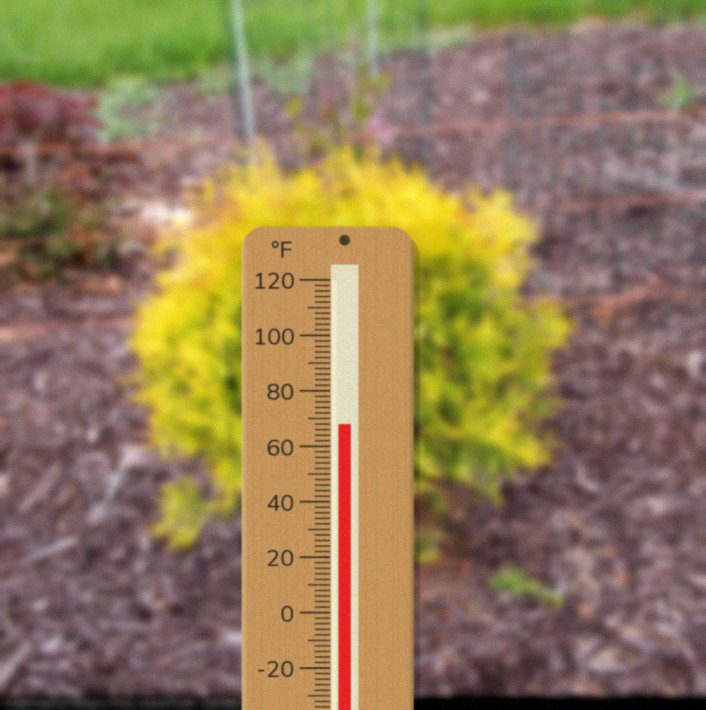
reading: {"value": 68, "unit": "°F"}
